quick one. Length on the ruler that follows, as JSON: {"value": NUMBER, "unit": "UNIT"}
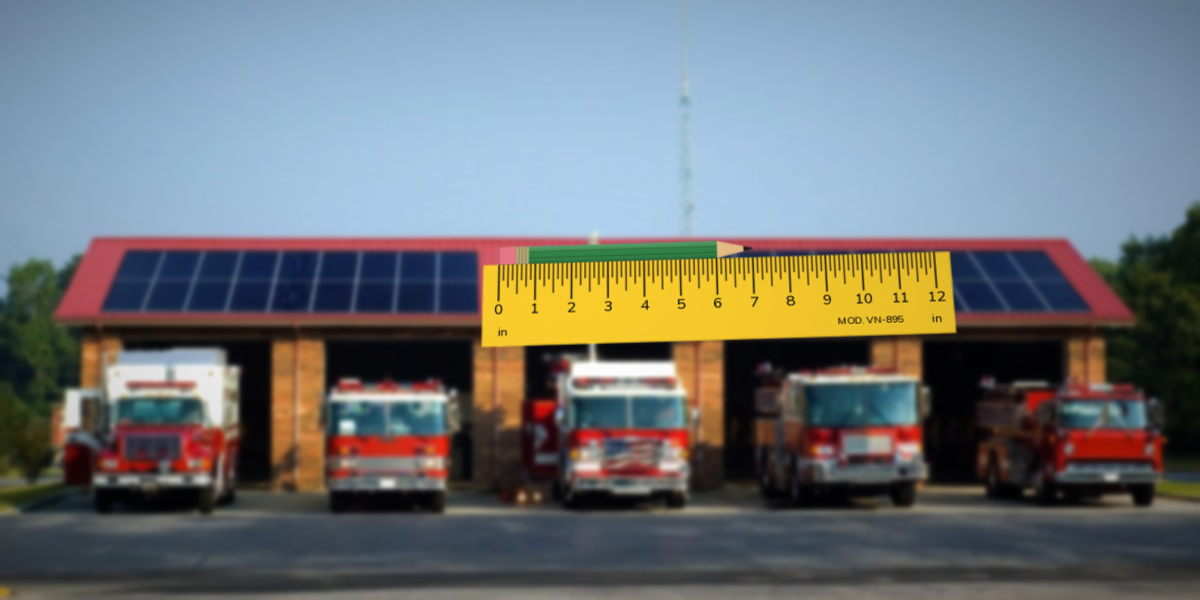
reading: {"value": 7, "unit": "in"}
